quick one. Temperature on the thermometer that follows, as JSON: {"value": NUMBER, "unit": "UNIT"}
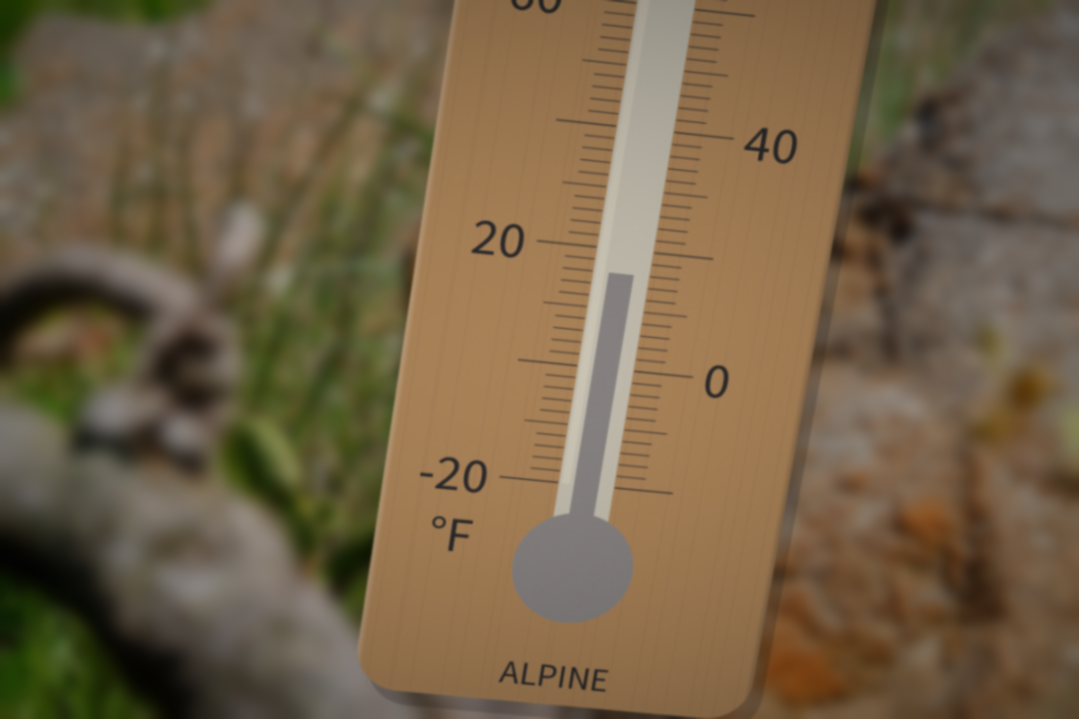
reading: {"value": 16, "unit": "°F"}
